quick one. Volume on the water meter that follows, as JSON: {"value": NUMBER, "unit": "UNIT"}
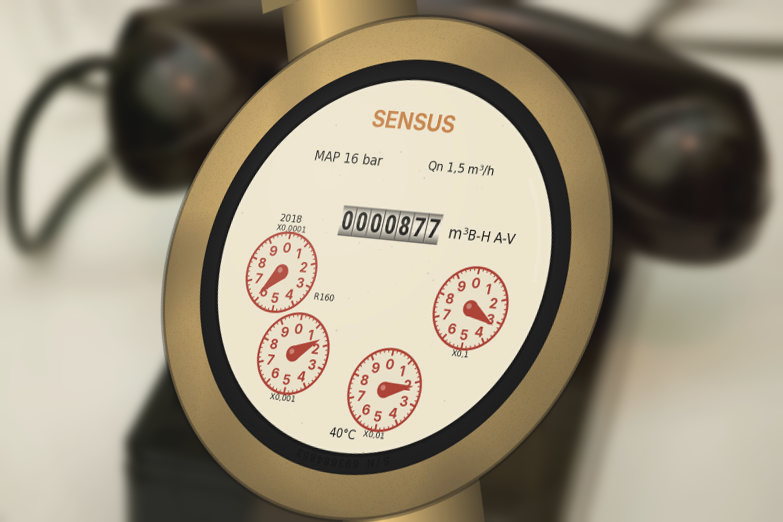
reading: {"value": 877.3216, "unit": "m³"}
